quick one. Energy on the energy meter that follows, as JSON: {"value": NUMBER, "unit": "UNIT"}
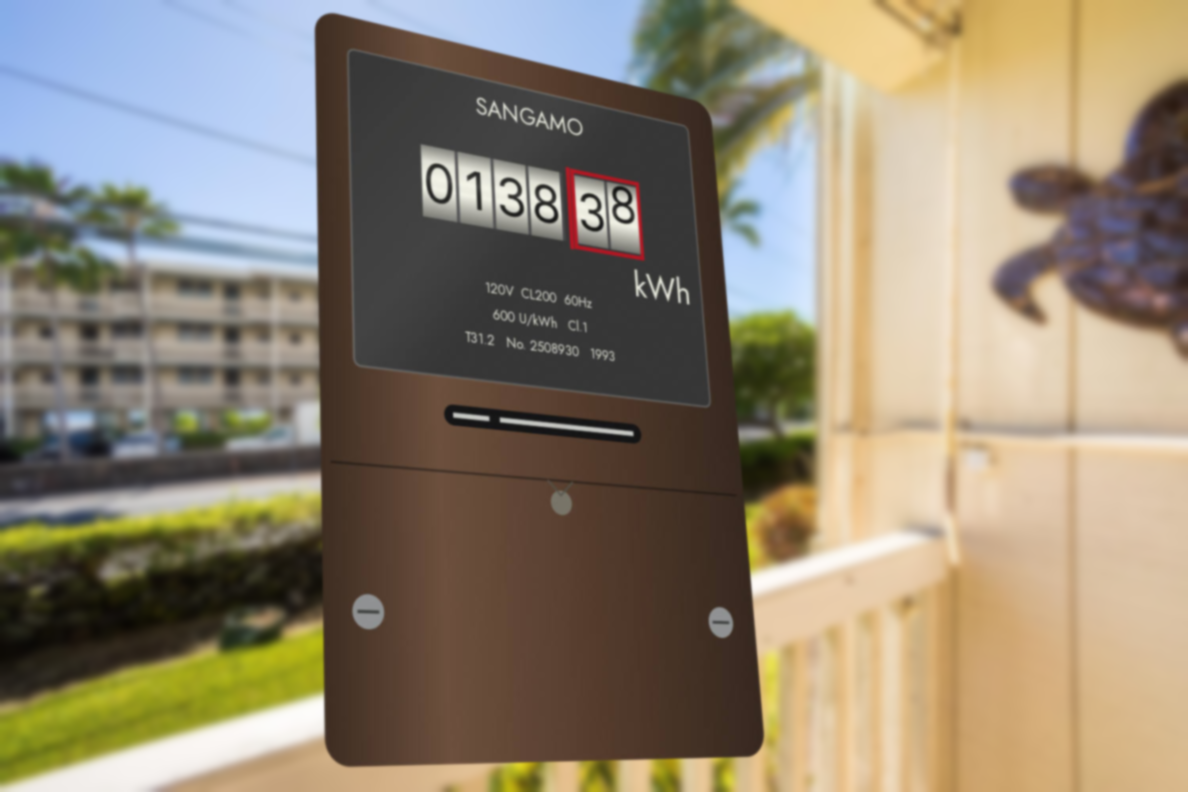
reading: {"value": 138.38, "unit": "kWh"}
